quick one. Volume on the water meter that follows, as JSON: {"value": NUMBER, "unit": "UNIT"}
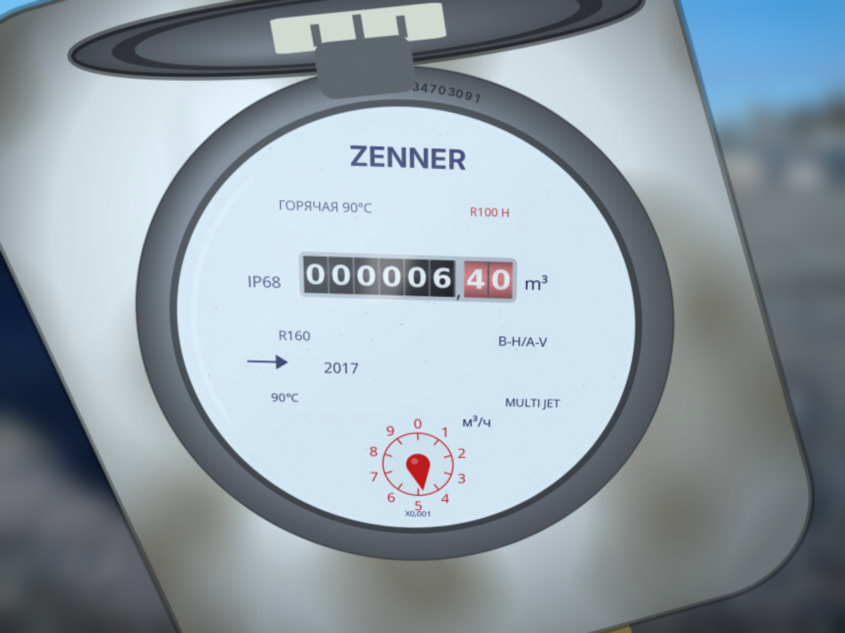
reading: {"value": 6.404, "unit": "m³"}
